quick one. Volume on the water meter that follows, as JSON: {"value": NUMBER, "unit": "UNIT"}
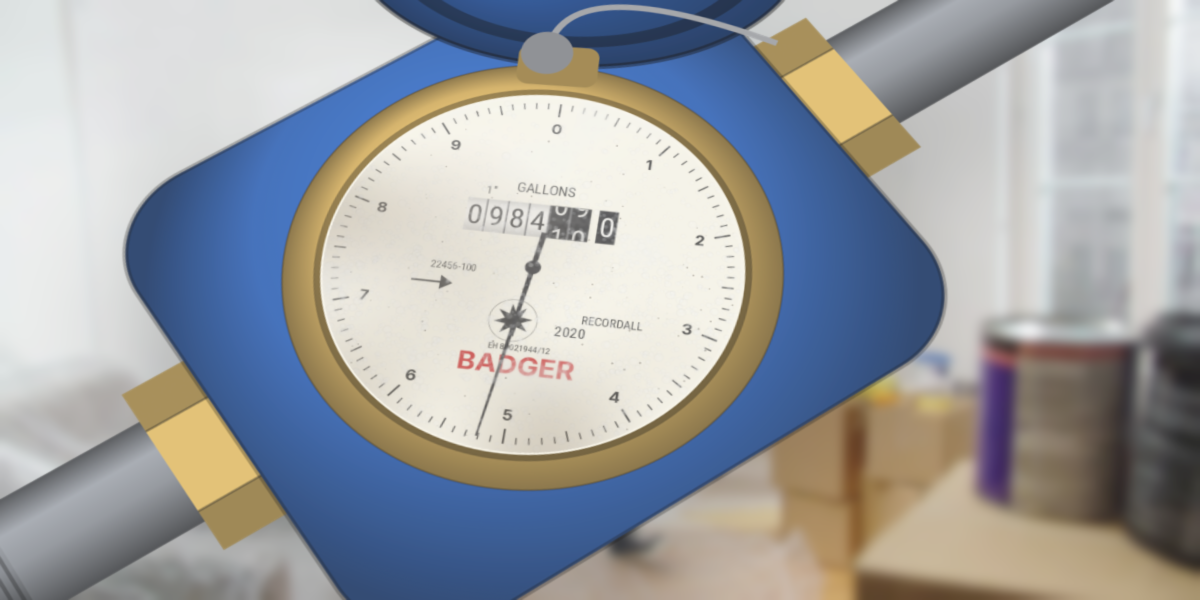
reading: {"value": 984095.2, "unit": "gal"}
